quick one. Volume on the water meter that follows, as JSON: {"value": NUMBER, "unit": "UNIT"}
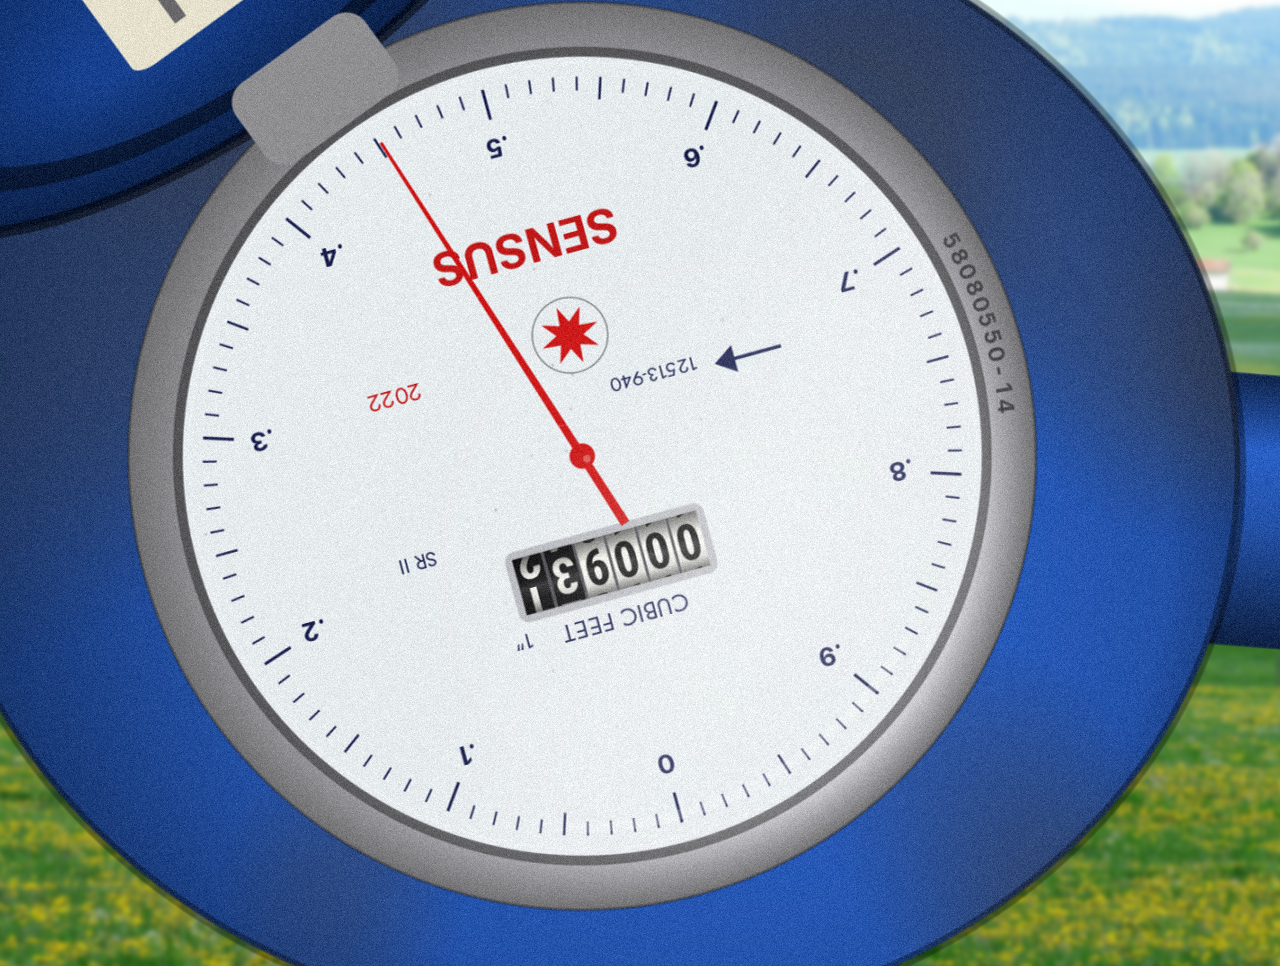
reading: {"value": 931.45, "unit": "ft³"}
